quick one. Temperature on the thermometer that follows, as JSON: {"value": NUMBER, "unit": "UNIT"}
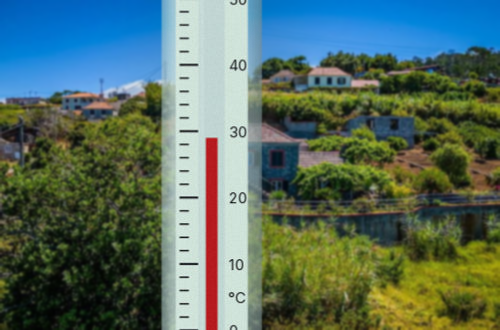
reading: {"value": 29, "unit": "°C"}
